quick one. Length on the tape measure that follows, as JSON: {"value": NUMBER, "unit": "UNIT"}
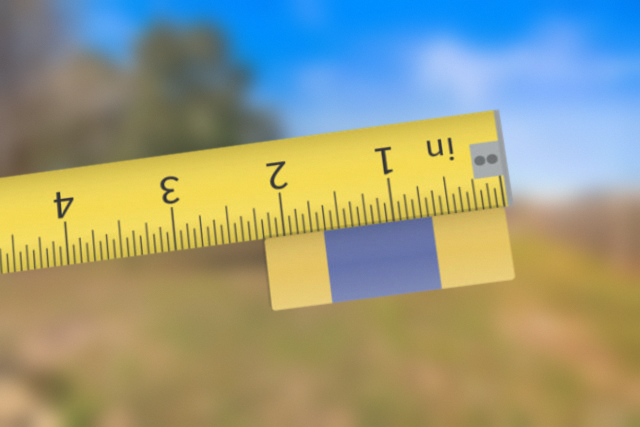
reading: {"value": 2.1875, "unit": "in"}
